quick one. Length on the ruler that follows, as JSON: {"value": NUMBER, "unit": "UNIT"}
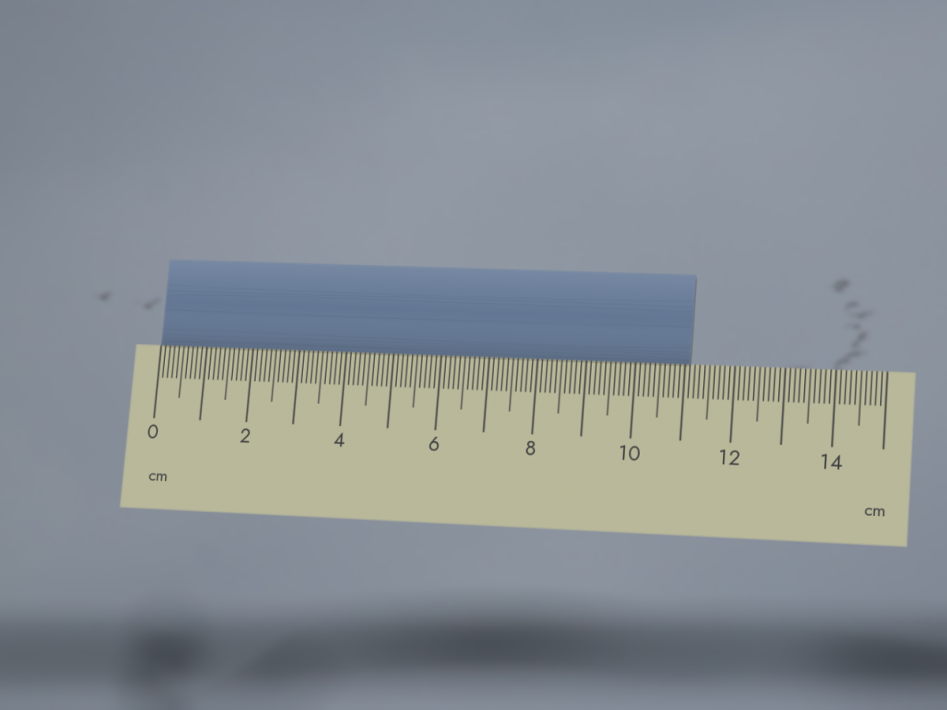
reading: {"value": 11.1, "unit": "cm"}
